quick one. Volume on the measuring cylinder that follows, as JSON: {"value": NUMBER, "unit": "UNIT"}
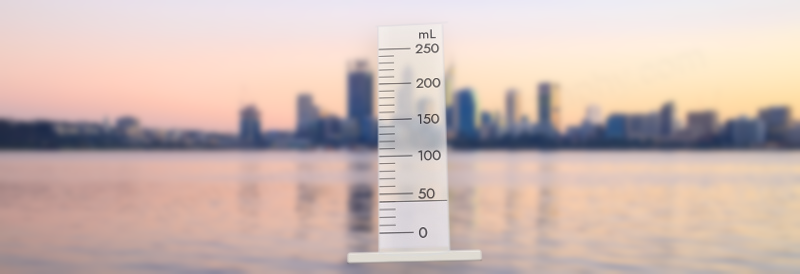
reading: {"value": 40, "unit": "mL"}
